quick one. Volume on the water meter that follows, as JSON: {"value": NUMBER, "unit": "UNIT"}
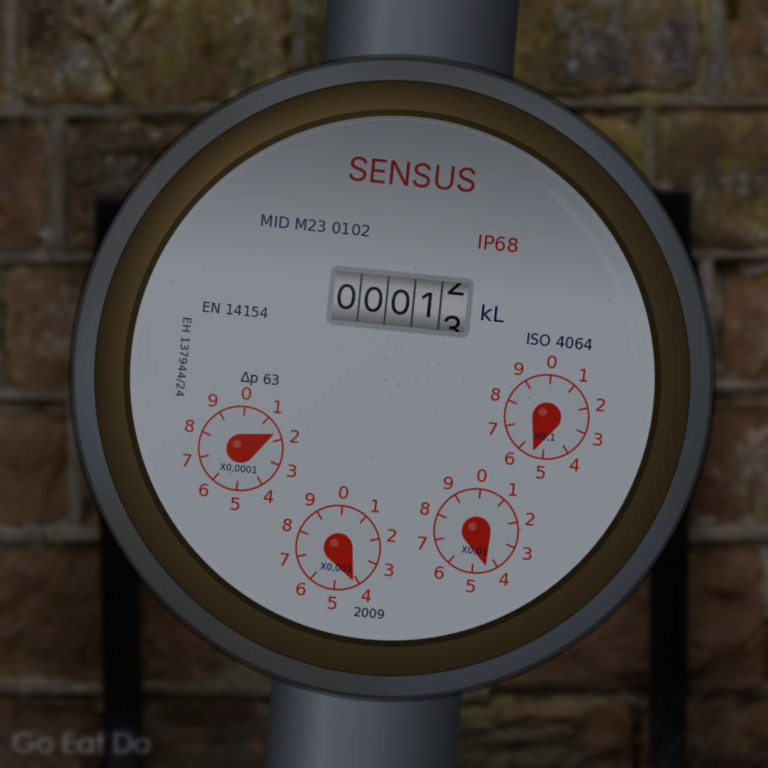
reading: {"value": 12.5441, "unit": "kL"}
